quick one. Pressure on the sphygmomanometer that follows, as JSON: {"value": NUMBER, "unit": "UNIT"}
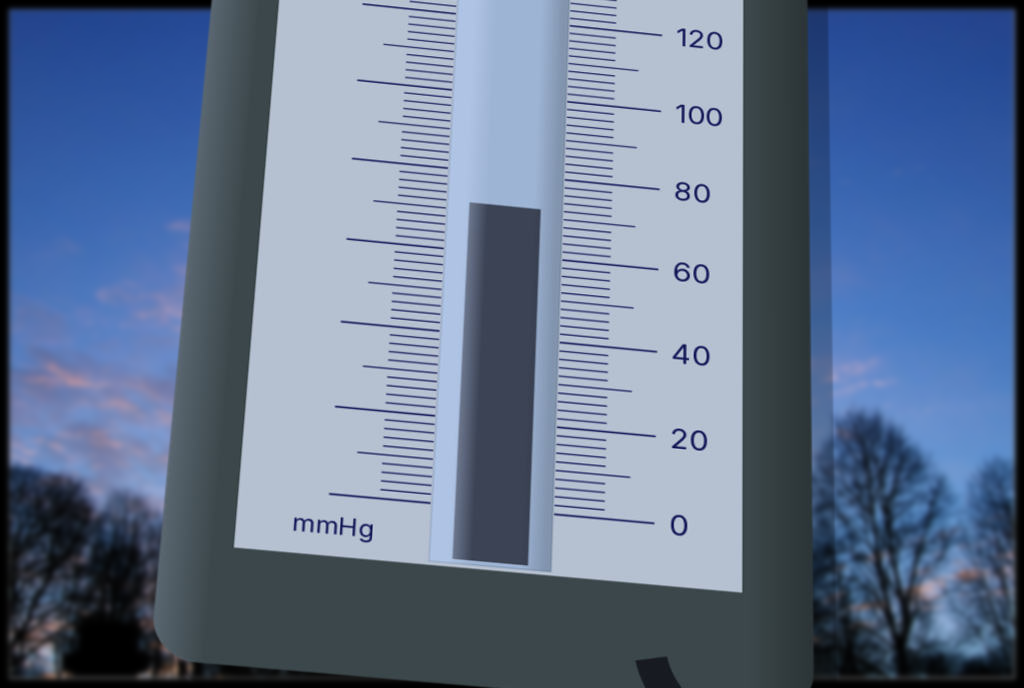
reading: {"value": 72, "unit": "mmHg"}
